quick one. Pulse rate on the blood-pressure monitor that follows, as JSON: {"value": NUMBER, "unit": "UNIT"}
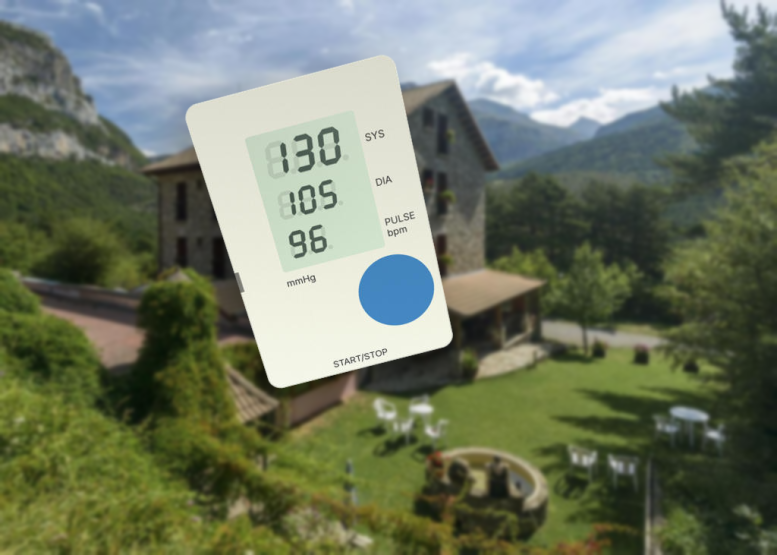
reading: {"value": 96, "unit": "bpm"}
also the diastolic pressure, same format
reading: {"value": 105, "unit": "mmHg"}
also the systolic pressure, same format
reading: {"value": 130, "unit": "mmHg"}
